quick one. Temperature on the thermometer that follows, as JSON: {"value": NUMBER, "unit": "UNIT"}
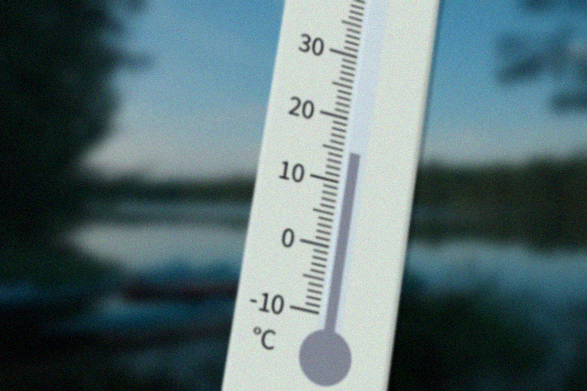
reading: {"value": 15, "unit": "°C"}
